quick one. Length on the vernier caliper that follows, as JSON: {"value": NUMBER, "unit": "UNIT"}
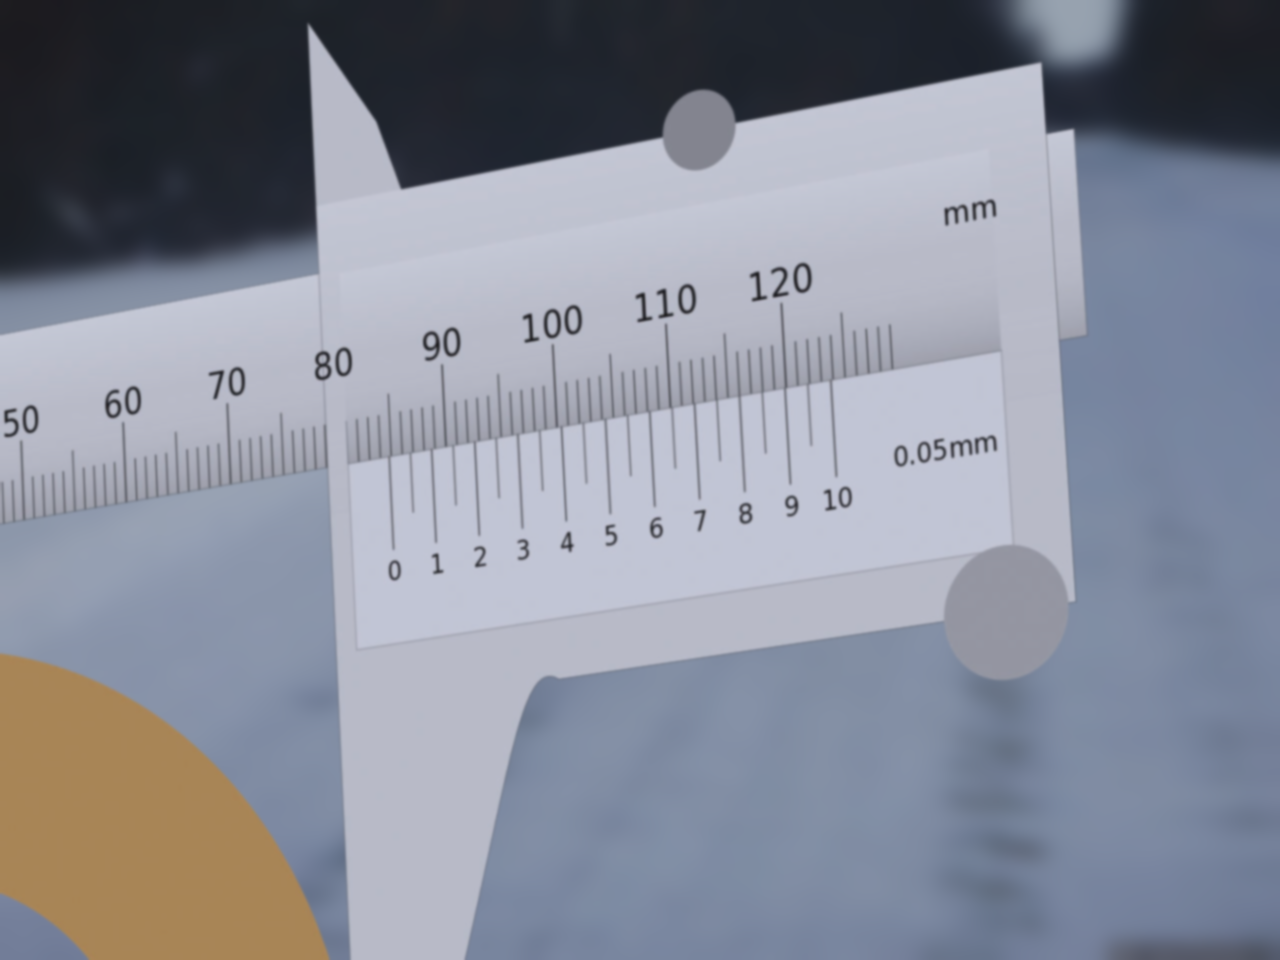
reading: {"value": 84.8, "unit": "mm"}
